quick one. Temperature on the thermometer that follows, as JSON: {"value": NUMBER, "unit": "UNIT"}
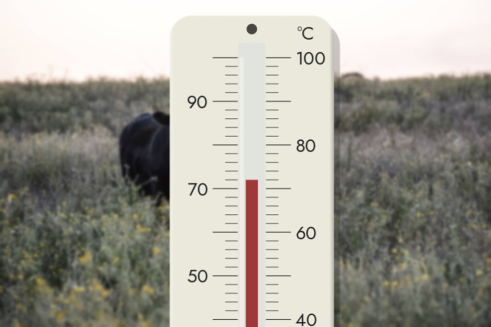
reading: {"value": 72, "unit": "°C"}
